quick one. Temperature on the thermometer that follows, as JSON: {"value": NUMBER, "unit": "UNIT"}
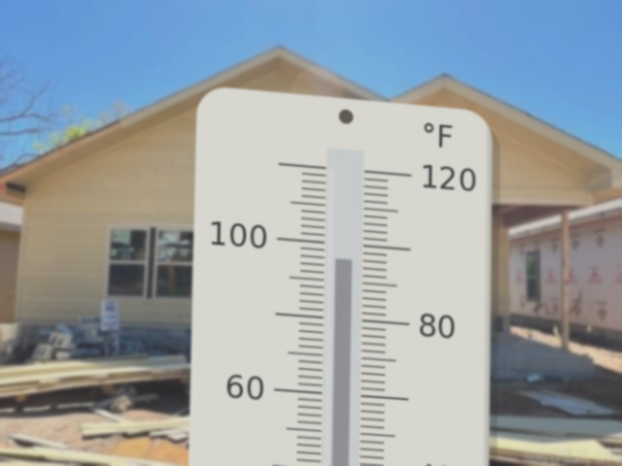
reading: {"value": 96, "unit": "°F"}
